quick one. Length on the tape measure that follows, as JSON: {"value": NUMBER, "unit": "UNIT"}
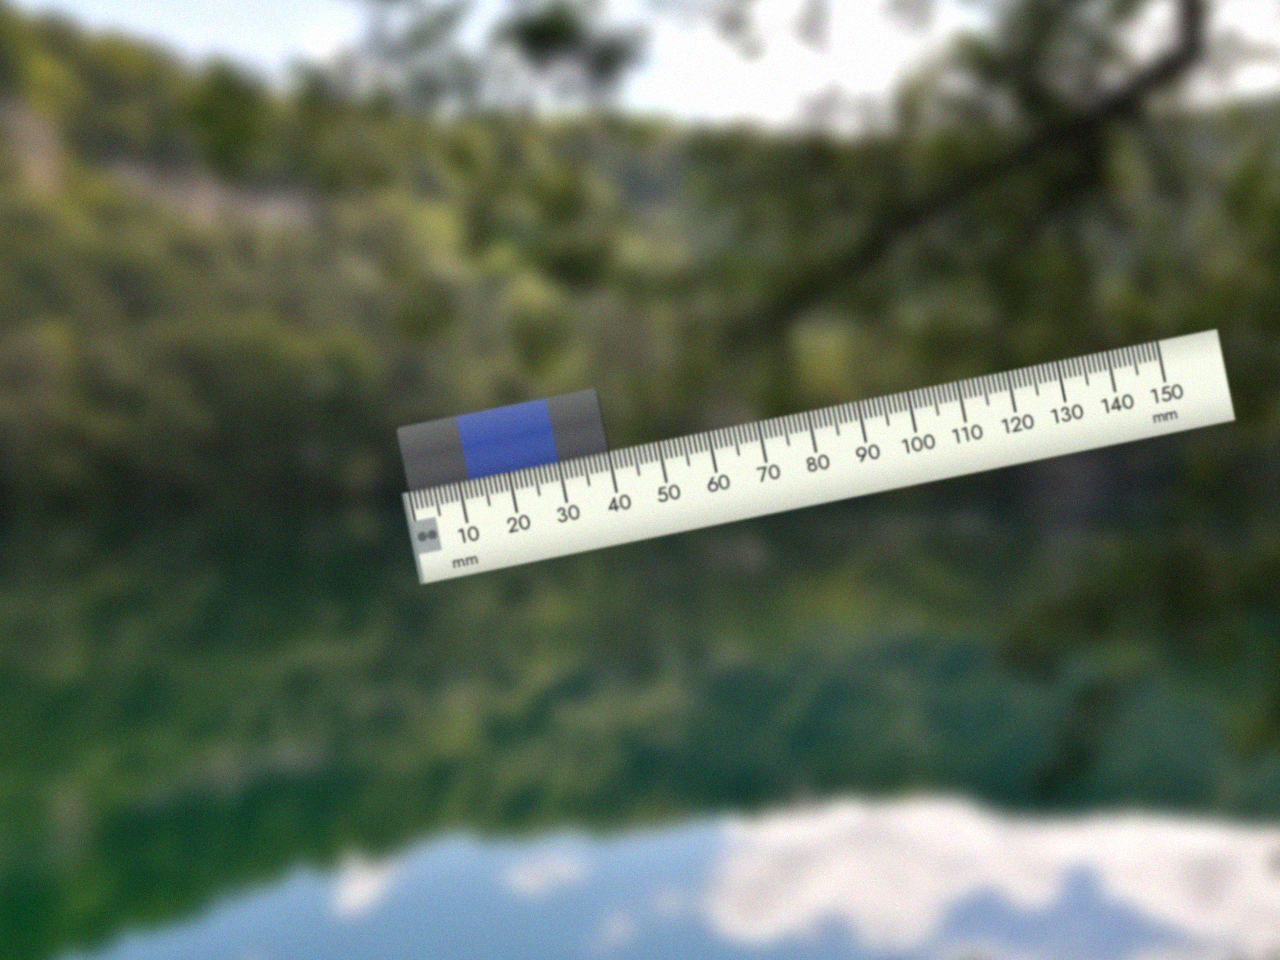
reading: {"value": 40, "unit": "mm"}
